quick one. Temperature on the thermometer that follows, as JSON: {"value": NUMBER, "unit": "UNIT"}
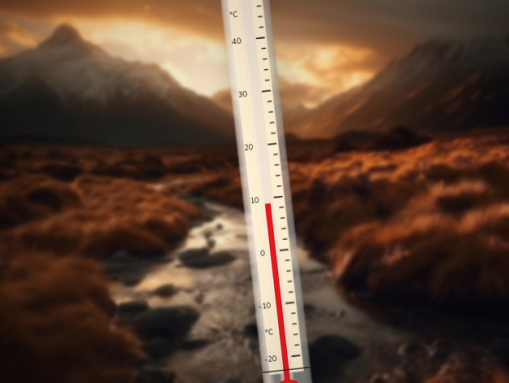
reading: {"value": 9, "unit": "°C"}
